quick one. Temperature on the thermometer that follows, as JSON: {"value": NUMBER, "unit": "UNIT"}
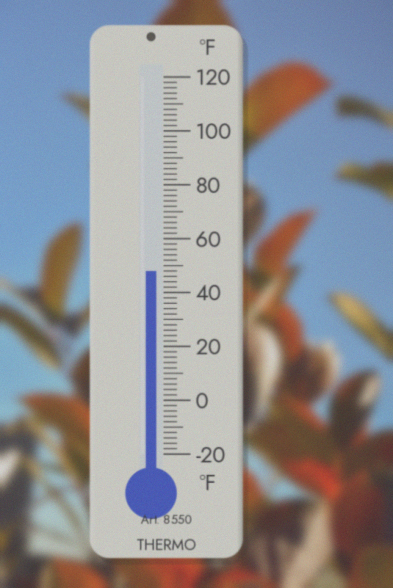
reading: {"value": 48, "unit": "°F"}
